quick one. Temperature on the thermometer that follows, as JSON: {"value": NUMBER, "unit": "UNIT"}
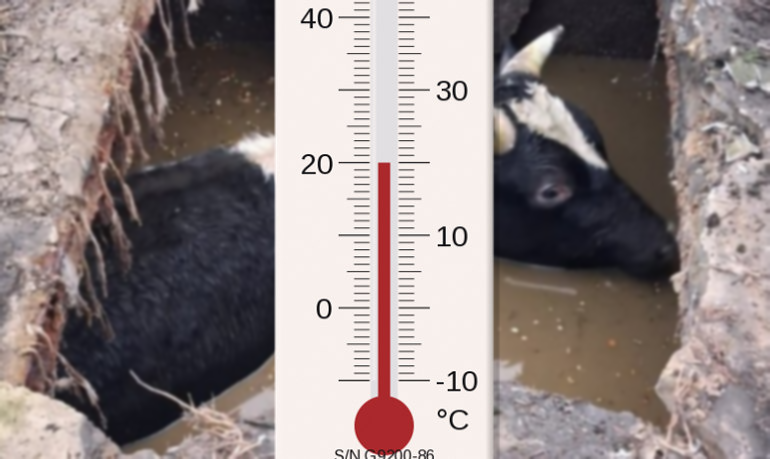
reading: {"value": 20, "unit": "°C"}
